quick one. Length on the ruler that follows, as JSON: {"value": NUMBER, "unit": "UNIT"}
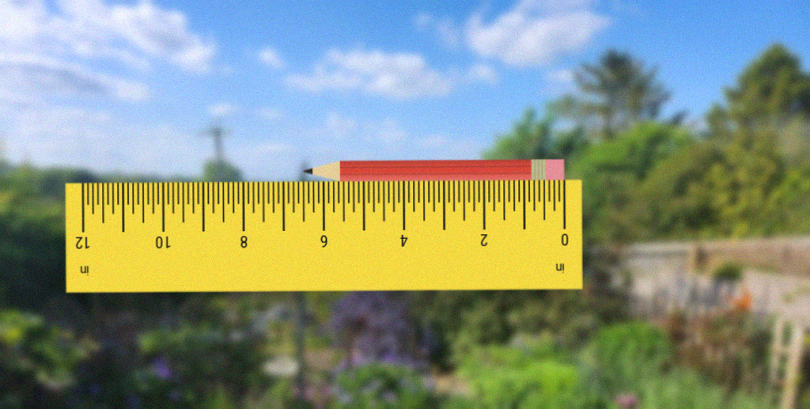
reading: {"value": 6.5, "unit": "in"}
